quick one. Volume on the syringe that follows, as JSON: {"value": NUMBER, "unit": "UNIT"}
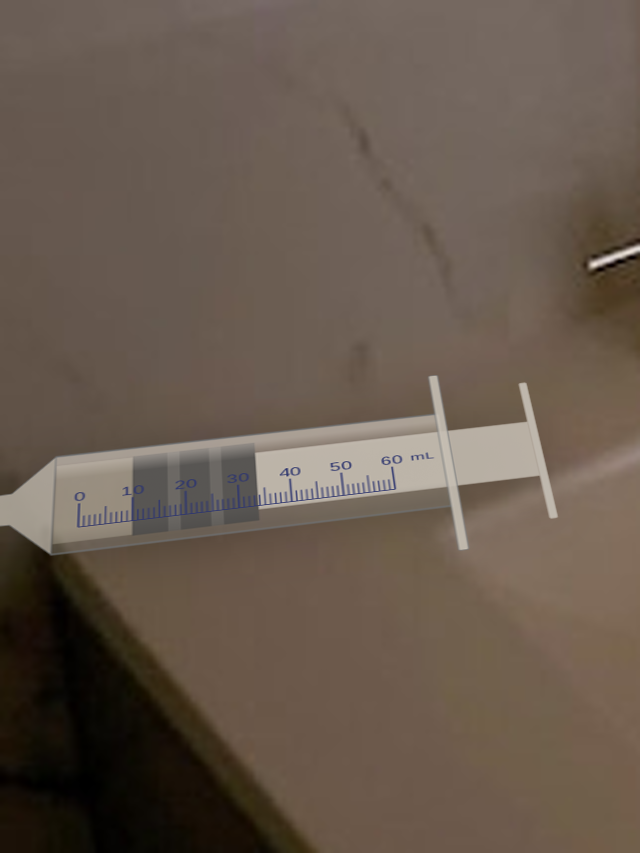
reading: {"value": 10, "unit": "mL"}
